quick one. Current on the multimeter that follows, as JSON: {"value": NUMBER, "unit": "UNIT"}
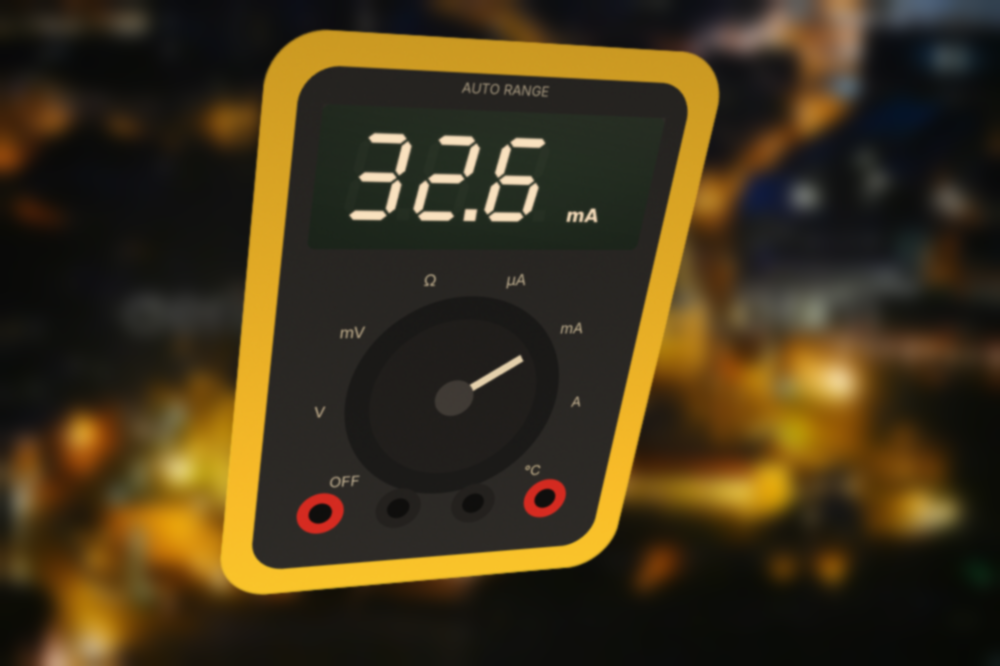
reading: {"value": 32.6, "unit": "mA"}
